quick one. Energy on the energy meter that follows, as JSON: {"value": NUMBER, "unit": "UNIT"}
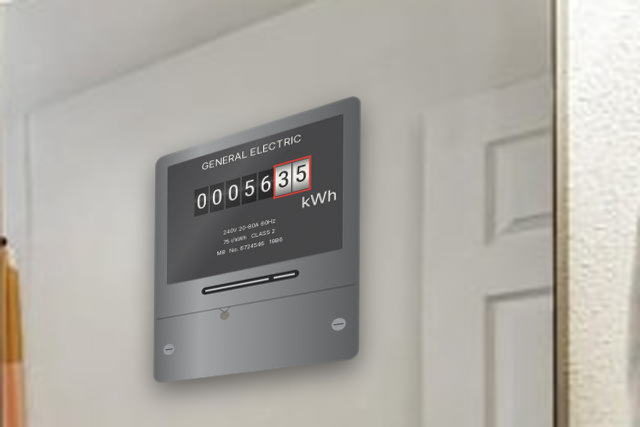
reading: {"value": 56.35, "unit": "kWh"}
